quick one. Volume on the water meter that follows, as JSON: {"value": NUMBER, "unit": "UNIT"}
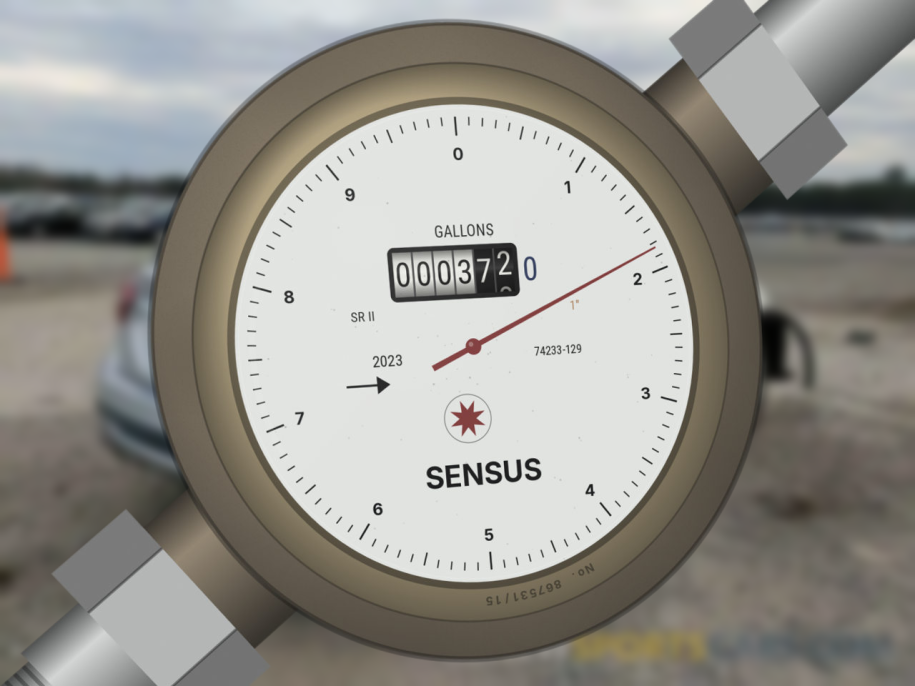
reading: {"value": 3721.8, "unit": "gal"}
